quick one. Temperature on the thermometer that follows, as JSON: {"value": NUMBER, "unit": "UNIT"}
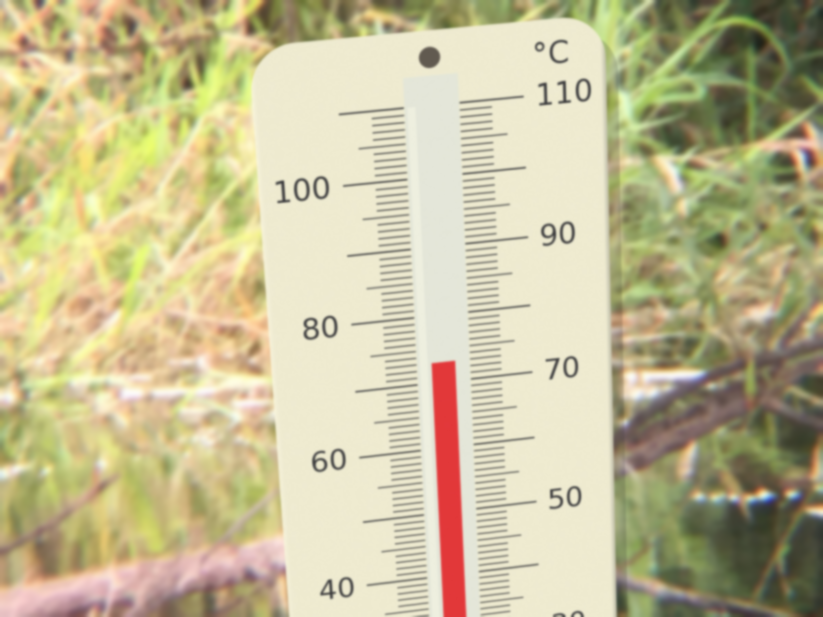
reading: {"value": 73, "unit": "°C"}
